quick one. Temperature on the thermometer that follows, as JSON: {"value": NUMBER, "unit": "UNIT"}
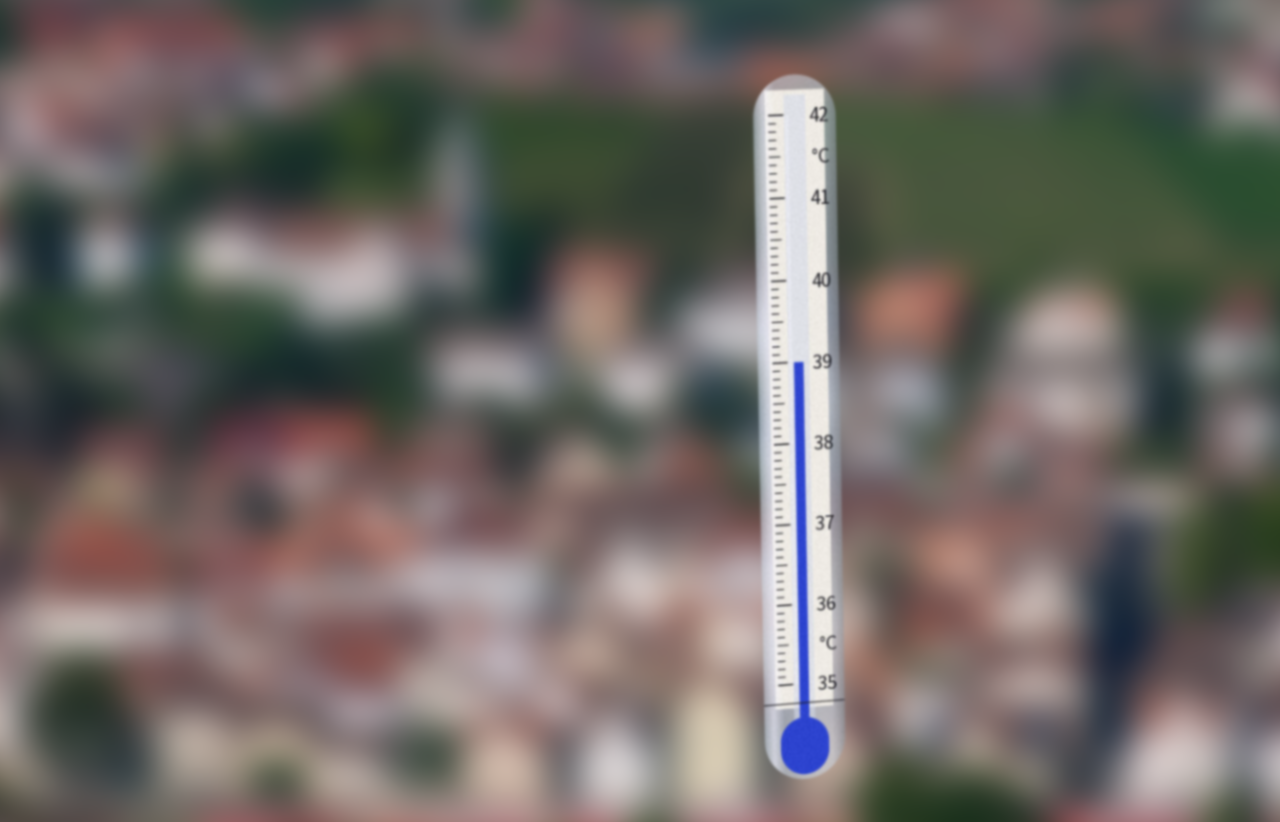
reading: {"value": 39, "unit": "°C"}
